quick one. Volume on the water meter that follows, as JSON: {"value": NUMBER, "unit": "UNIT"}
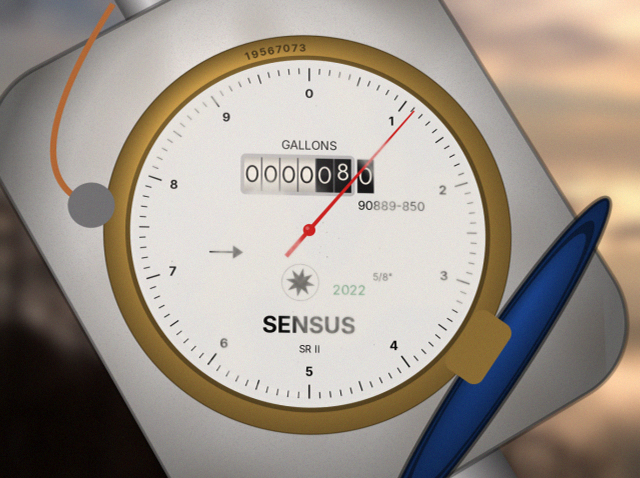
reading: {"value": 81.1, "unit": "gal"}
